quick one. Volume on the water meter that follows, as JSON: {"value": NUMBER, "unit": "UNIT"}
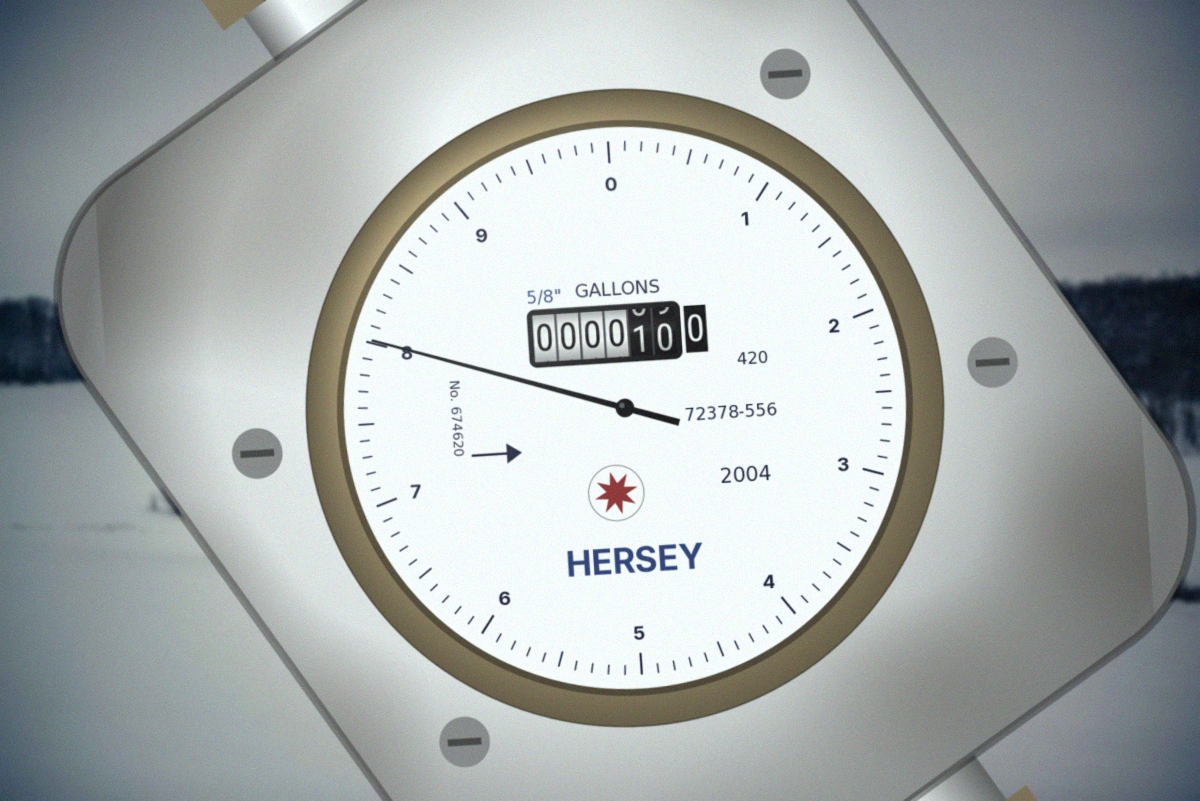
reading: {"value": 98.0, "unit": "gal"}
